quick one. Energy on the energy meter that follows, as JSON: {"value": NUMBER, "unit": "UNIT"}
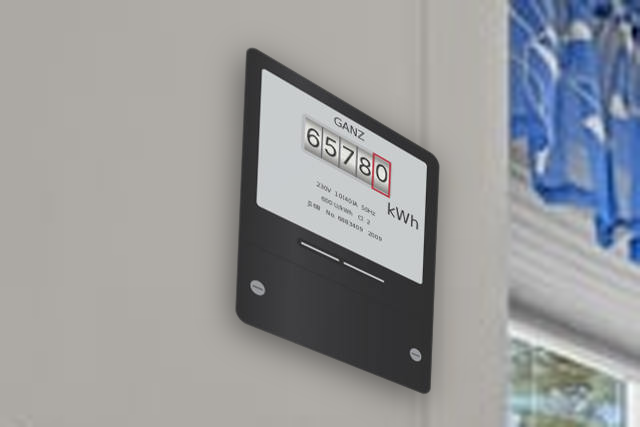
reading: {"value": 6578.0, "unit": "kWh"}
